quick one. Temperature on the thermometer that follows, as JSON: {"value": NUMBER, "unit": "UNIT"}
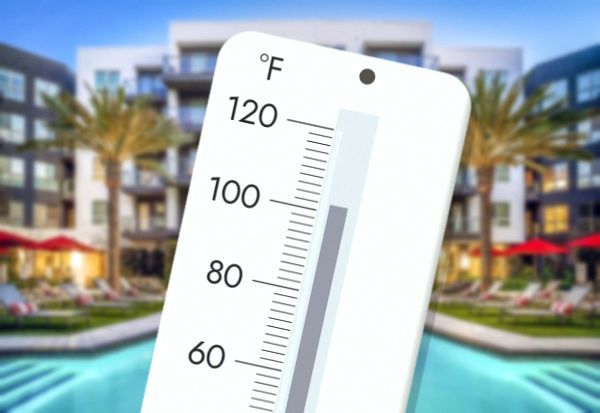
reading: {"value": 102, "unit": "°F"}
